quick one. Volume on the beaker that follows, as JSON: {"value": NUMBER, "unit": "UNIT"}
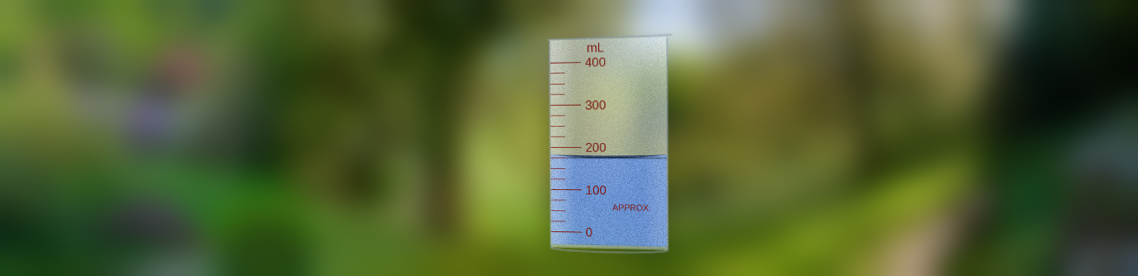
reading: {"value": 175, "unit": "mL"}
